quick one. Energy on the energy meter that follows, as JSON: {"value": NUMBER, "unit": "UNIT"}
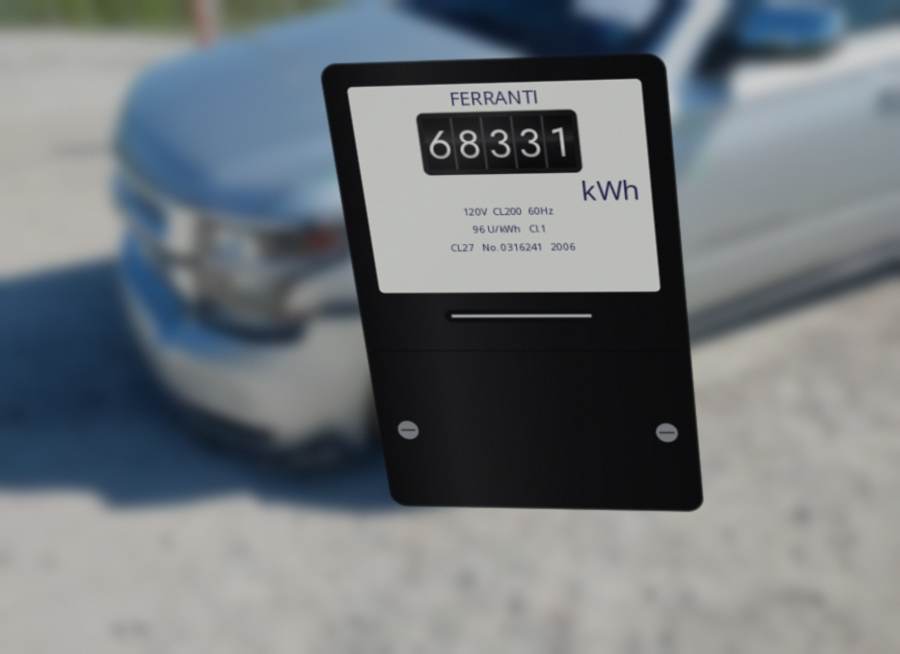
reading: {"value": 68331, "unit": "kWh"}
